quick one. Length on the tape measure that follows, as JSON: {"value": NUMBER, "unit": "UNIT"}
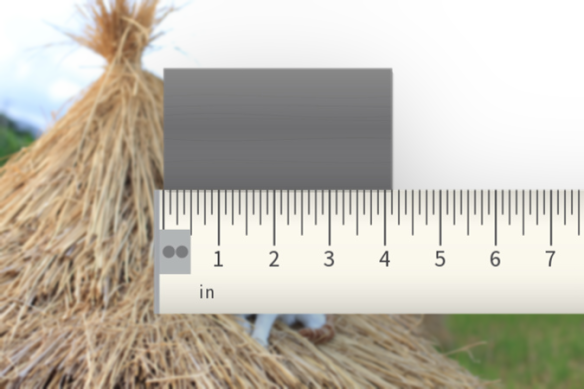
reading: {"value": 4.125, "unit": "in"}
